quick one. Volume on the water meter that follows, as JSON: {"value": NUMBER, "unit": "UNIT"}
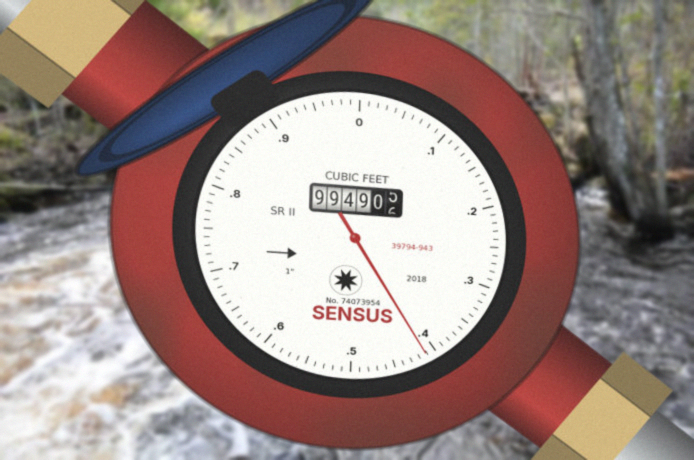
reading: {"value": 994905.41, "unit": "ft³"}
